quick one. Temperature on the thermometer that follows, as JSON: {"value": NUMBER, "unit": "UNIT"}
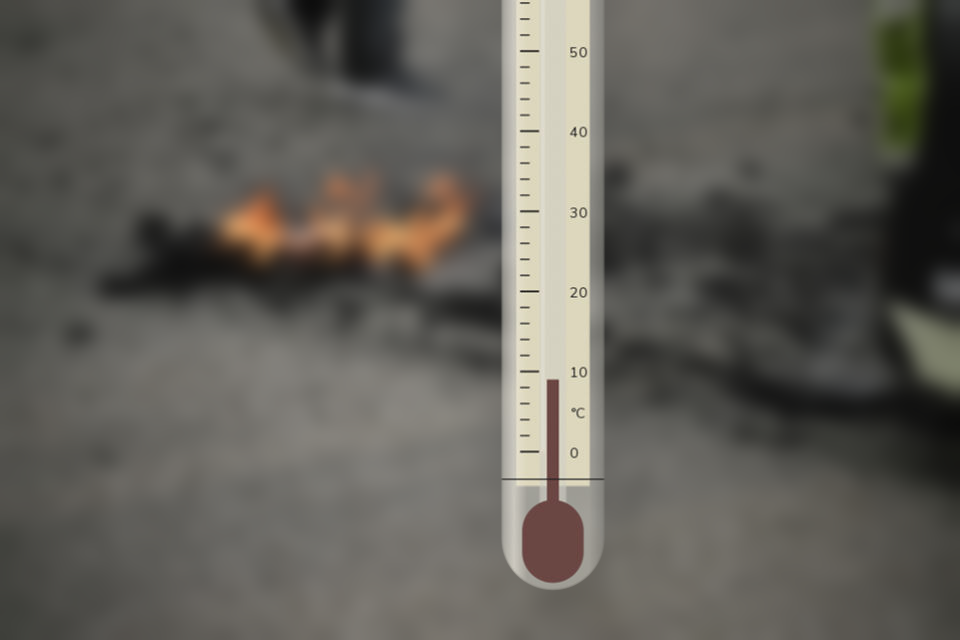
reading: {"value": 9, "unit": "°C"}
